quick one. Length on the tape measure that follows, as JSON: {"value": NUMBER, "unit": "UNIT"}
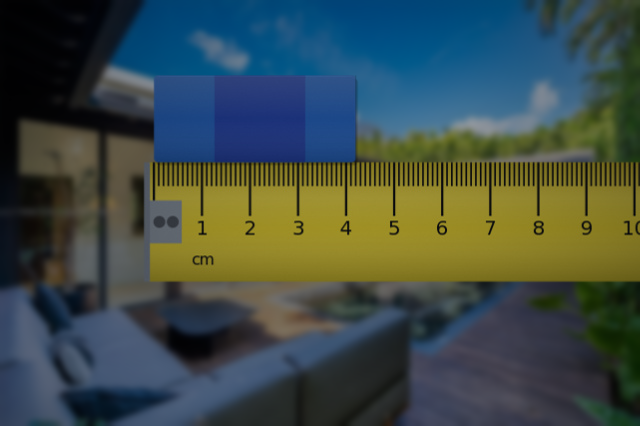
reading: {"value": 4.2, "unit": "cm"}
